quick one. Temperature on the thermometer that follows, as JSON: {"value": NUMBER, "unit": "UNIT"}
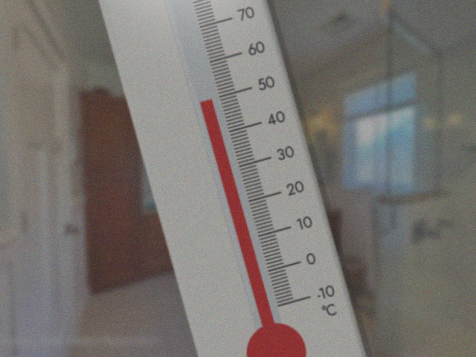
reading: {"value": 50, "unit": "°C"}
